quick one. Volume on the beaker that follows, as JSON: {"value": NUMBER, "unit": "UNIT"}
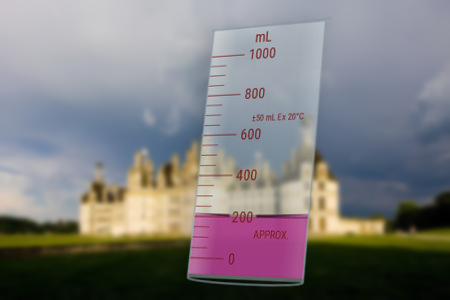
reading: {"value": 200, "unit": "mL"}
